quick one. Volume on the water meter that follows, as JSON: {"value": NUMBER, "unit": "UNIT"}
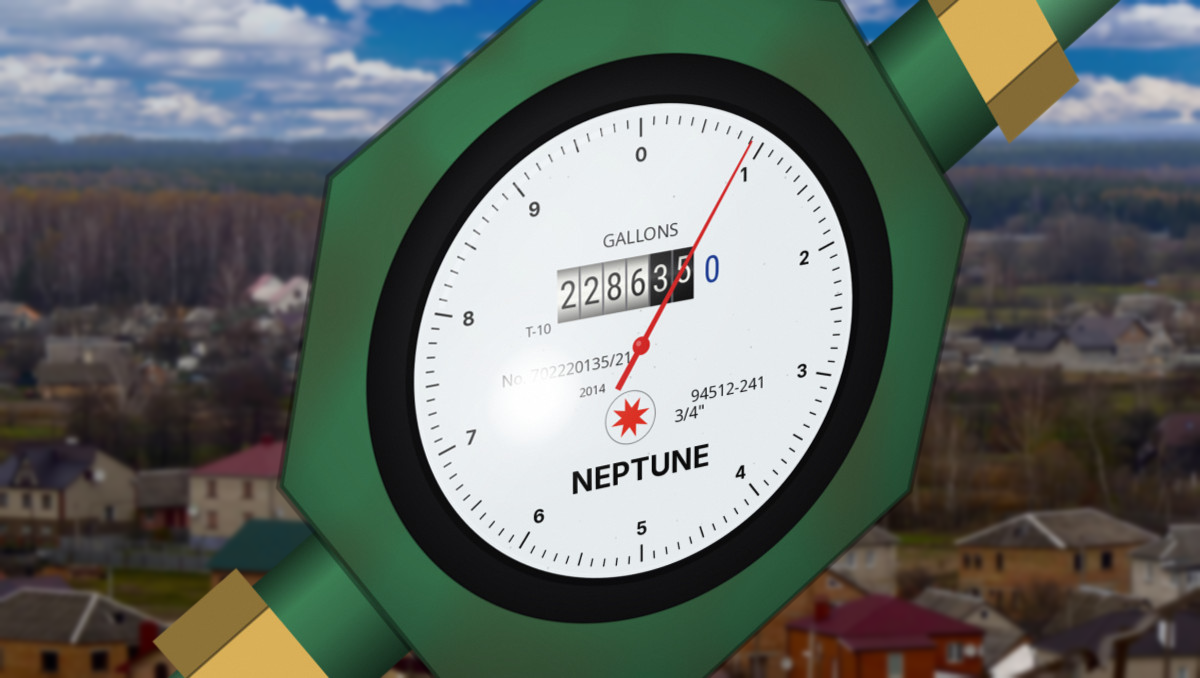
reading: {"value": 2286350.9, "unit": "gal"}
